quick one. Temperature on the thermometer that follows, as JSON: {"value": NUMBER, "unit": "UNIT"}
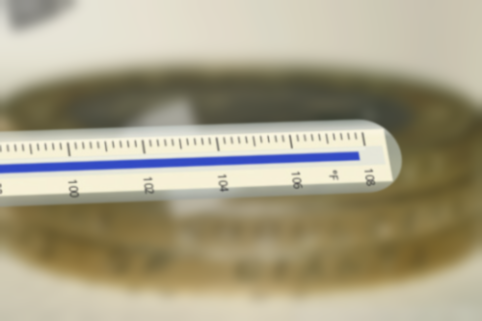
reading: {"value": 107.8, "unit": "°F"}
